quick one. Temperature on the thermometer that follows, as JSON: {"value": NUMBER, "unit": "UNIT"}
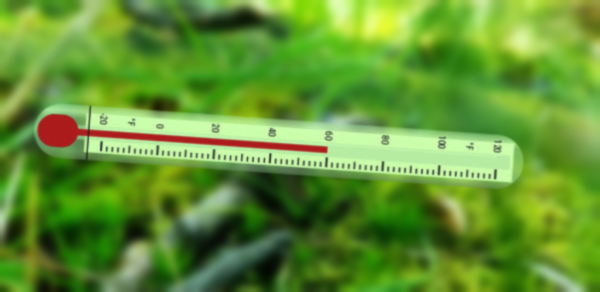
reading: {"value": 60, "unit": "°F"}
